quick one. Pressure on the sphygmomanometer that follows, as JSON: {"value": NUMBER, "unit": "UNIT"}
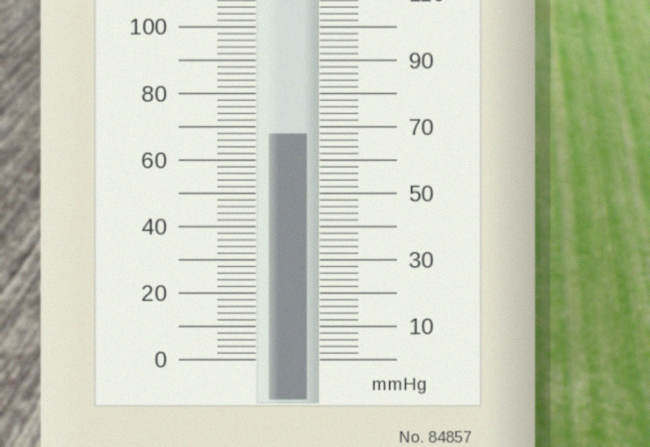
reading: {"value": 68, "unit": "mmHg"}
